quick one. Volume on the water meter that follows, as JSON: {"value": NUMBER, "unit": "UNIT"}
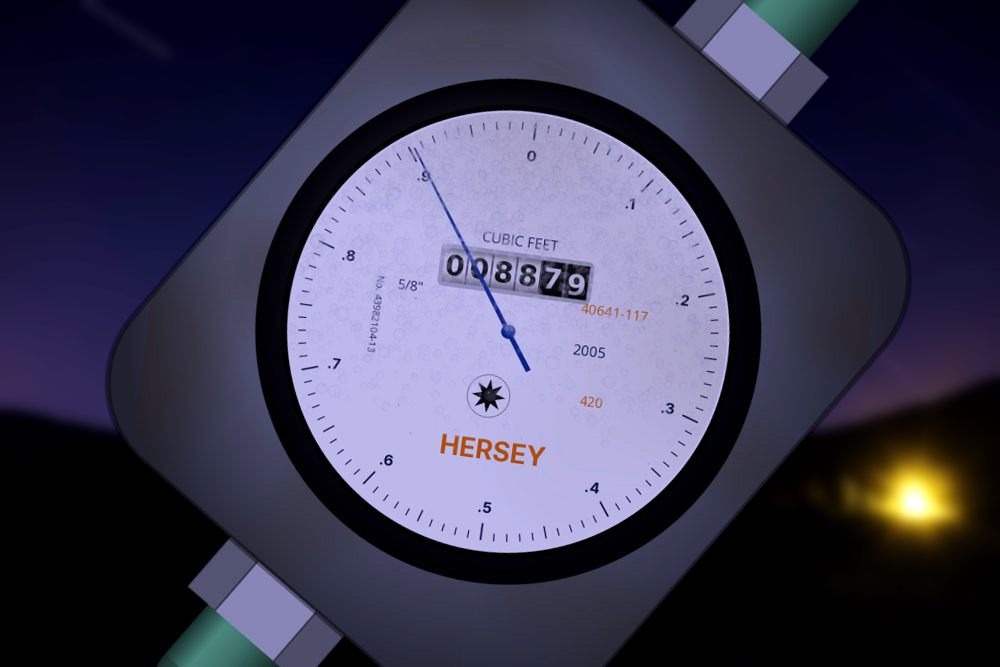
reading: {"value": 8878.90, "unit": "ft³"}
